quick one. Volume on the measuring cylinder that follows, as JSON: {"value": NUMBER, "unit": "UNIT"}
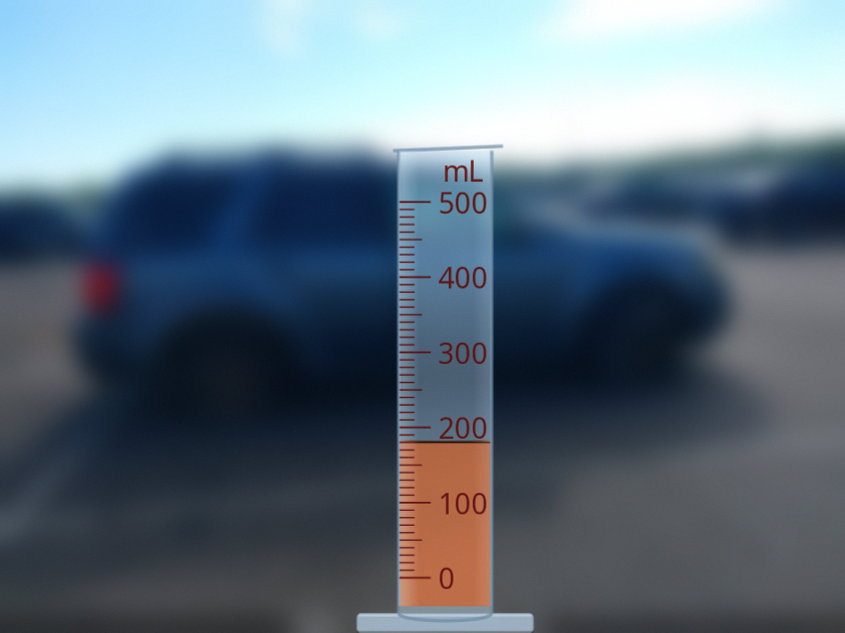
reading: {"value": 180, "unit": "mL"}
